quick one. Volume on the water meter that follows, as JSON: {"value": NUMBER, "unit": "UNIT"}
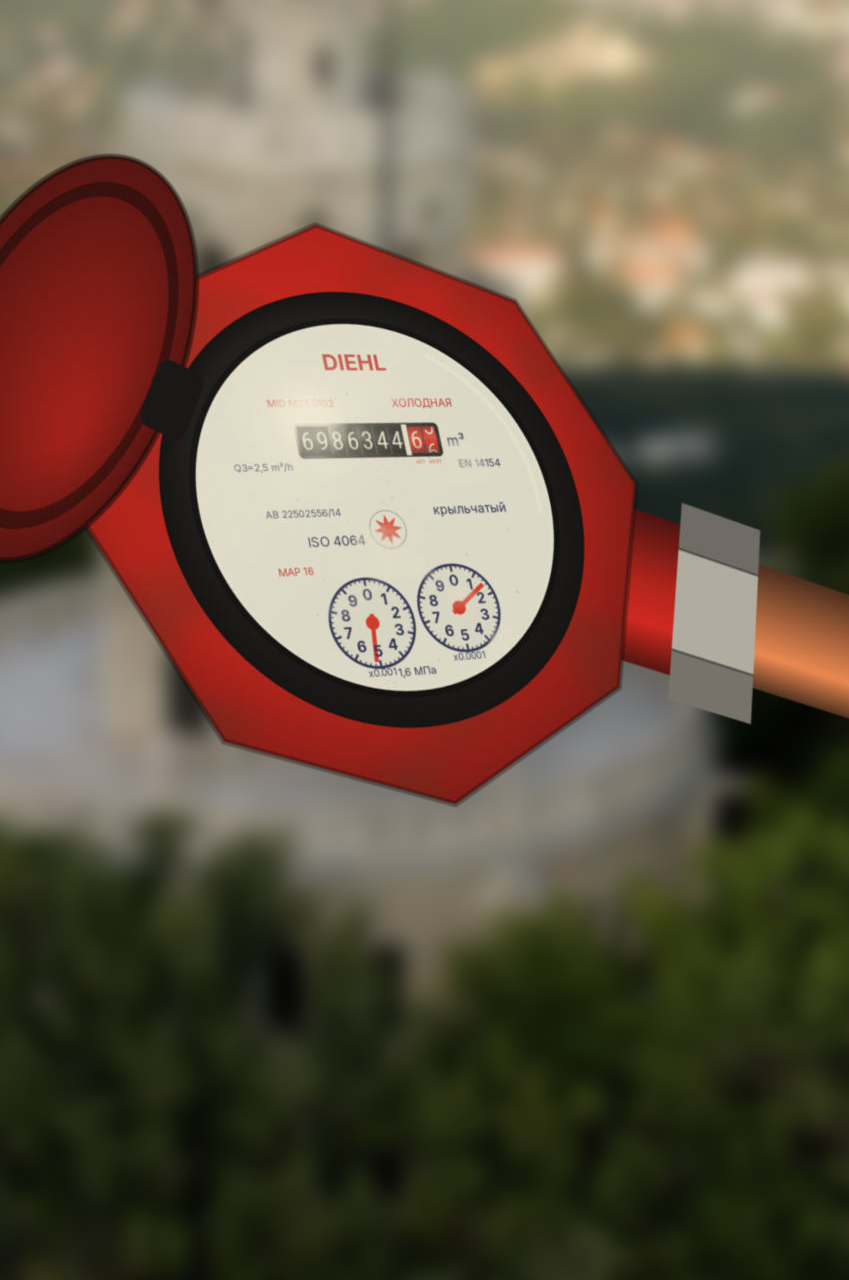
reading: {"value": 6986344.6551, "unit": "m³"}
